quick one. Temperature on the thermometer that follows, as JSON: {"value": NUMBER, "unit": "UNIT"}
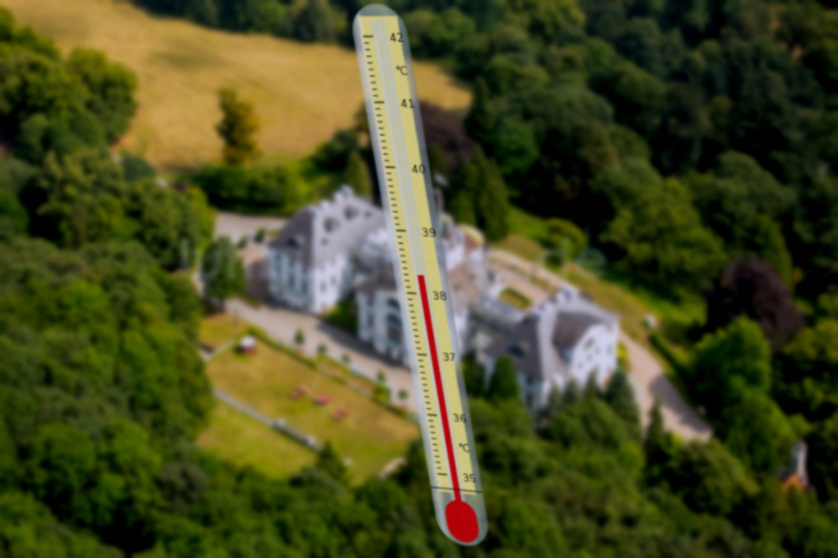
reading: {"value": 38.3, "unit": "°C"}
